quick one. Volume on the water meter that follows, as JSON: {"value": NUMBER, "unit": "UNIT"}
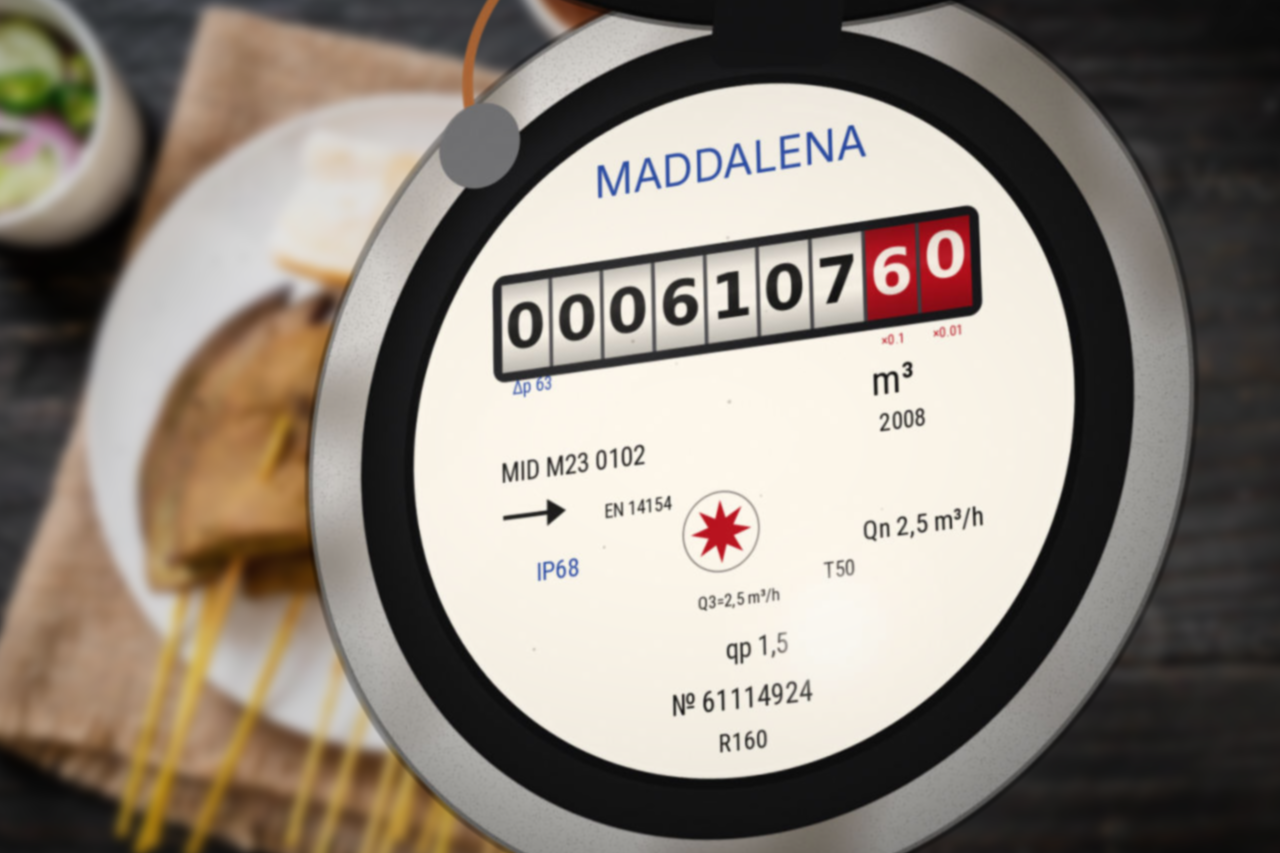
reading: {"value": 6107.60, "unit": "m³"}
